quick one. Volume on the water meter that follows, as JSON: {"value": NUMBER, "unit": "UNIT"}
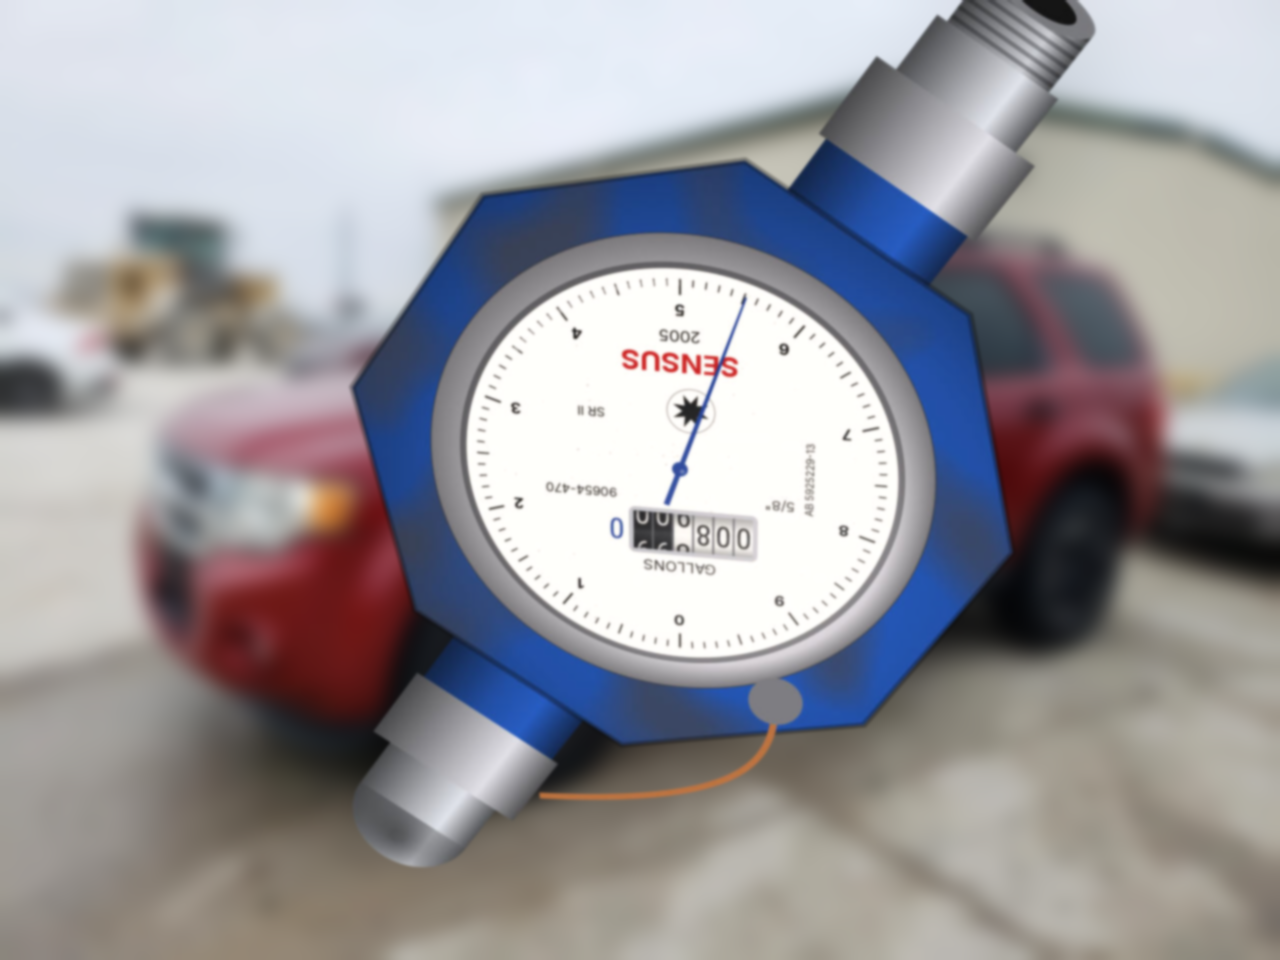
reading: {"value": 88995.5, "unit": "gal"}
